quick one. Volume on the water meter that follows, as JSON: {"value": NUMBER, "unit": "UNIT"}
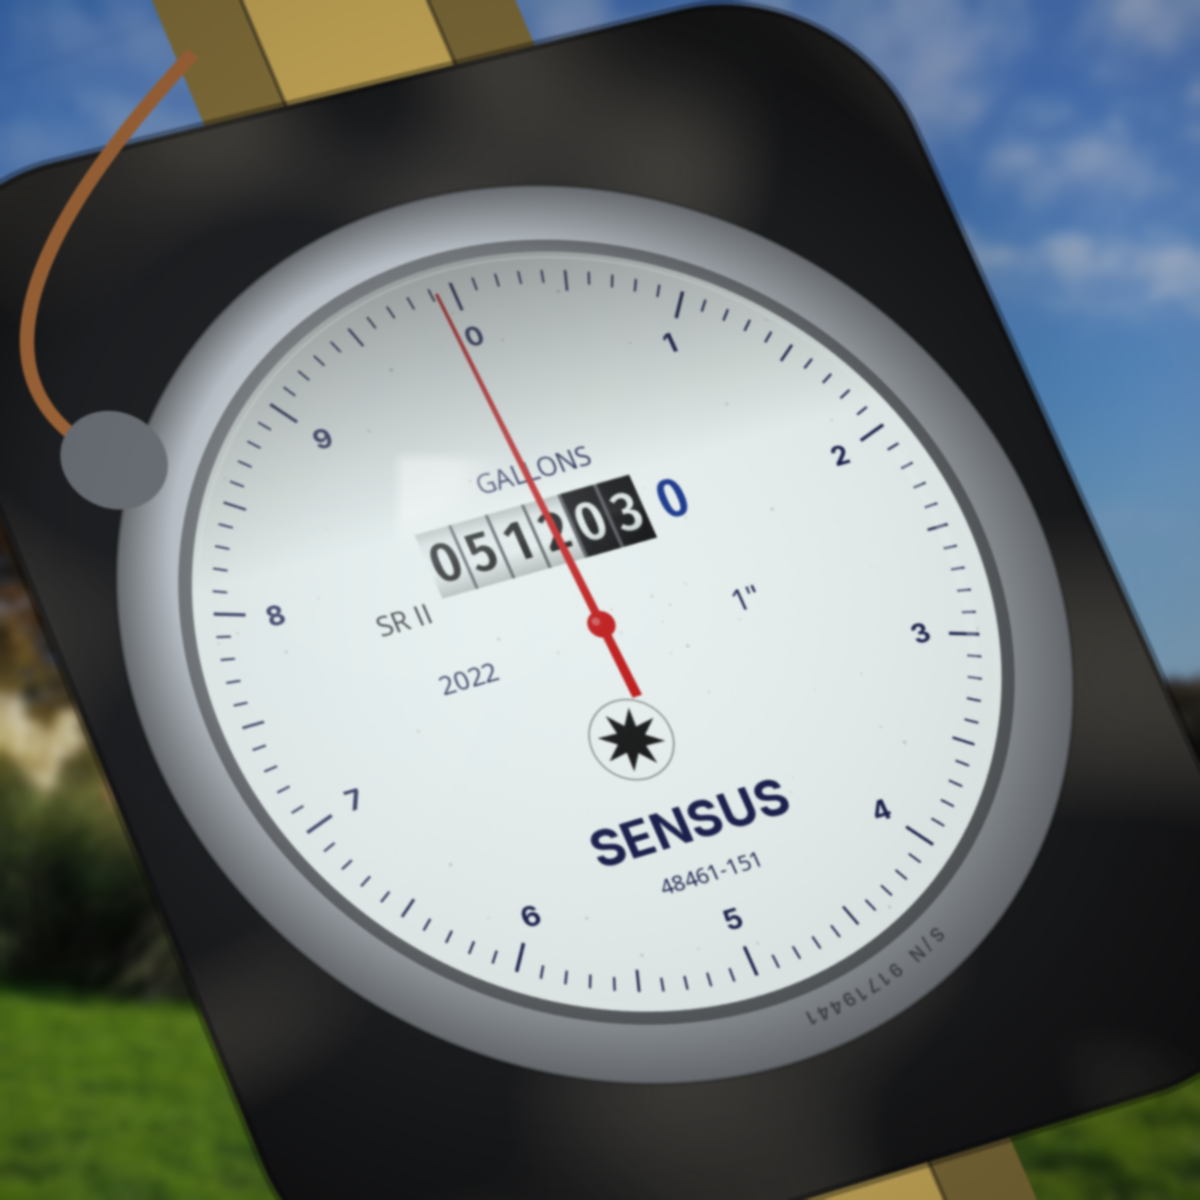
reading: {"value": 512029.9, "unit": "gal"}
